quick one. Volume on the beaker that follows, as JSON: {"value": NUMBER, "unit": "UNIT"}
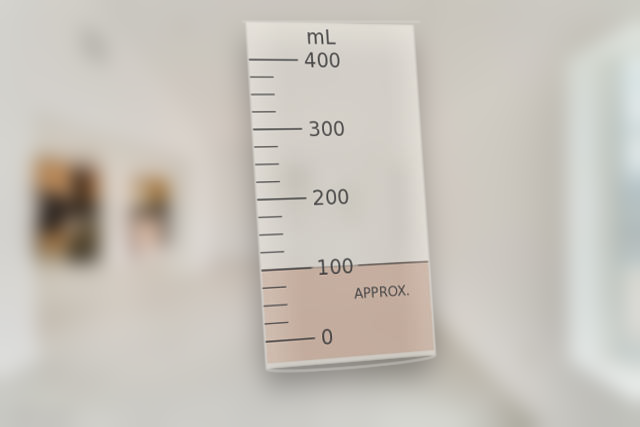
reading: {"value": 100, "unit": "mL"}
